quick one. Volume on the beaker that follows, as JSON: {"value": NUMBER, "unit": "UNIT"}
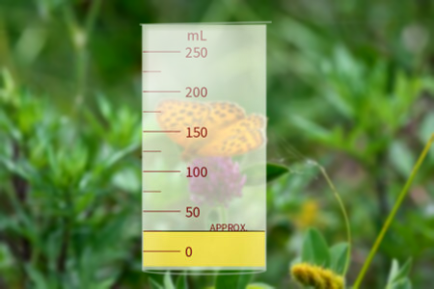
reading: {"value": 25, "unit": "mL"}
